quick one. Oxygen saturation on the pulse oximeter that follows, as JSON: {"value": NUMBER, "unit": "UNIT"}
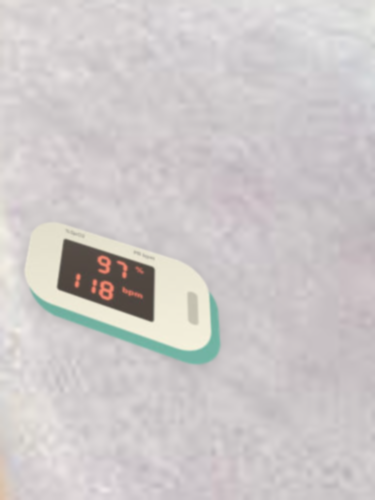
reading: {"value": 97, "unit": "%"}
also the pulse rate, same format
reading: {"value": 118, "unit": "bpm"}
